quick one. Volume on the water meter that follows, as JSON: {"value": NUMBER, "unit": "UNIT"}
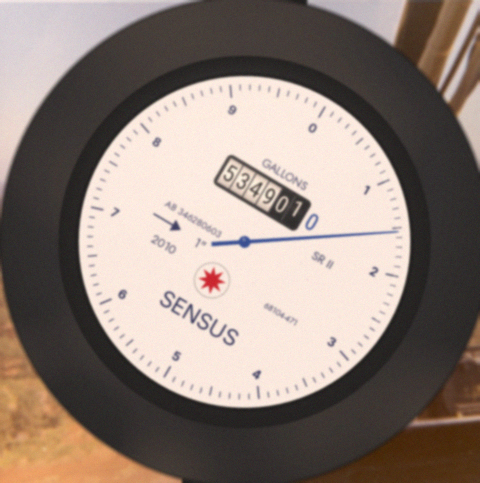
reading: {"value": 5349011.5, "unit": "gal"}
